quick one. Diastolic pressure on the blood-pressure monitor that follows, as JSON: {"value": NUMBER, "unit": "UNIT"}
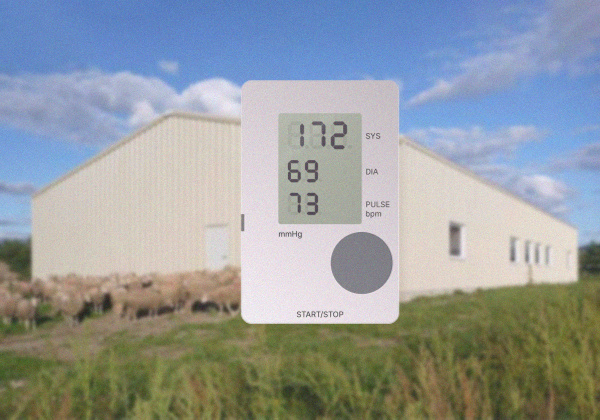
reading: {"value": 69, "unit": "mmHg"}
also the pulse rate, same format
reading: {"value": 73, "unit": "bpm"}
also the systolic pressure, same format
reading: {"value": 172, "unit": "mmHg"}
